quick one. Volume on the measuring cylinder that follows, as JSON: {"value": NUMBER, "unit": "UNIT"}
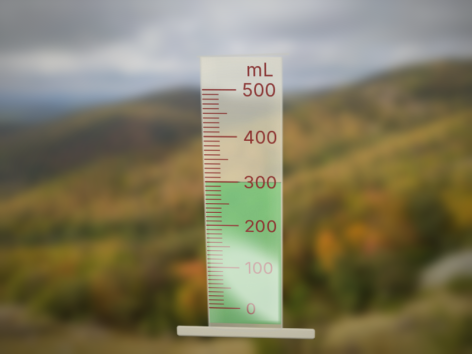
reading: {"value": 300, "unit": "mL"}
